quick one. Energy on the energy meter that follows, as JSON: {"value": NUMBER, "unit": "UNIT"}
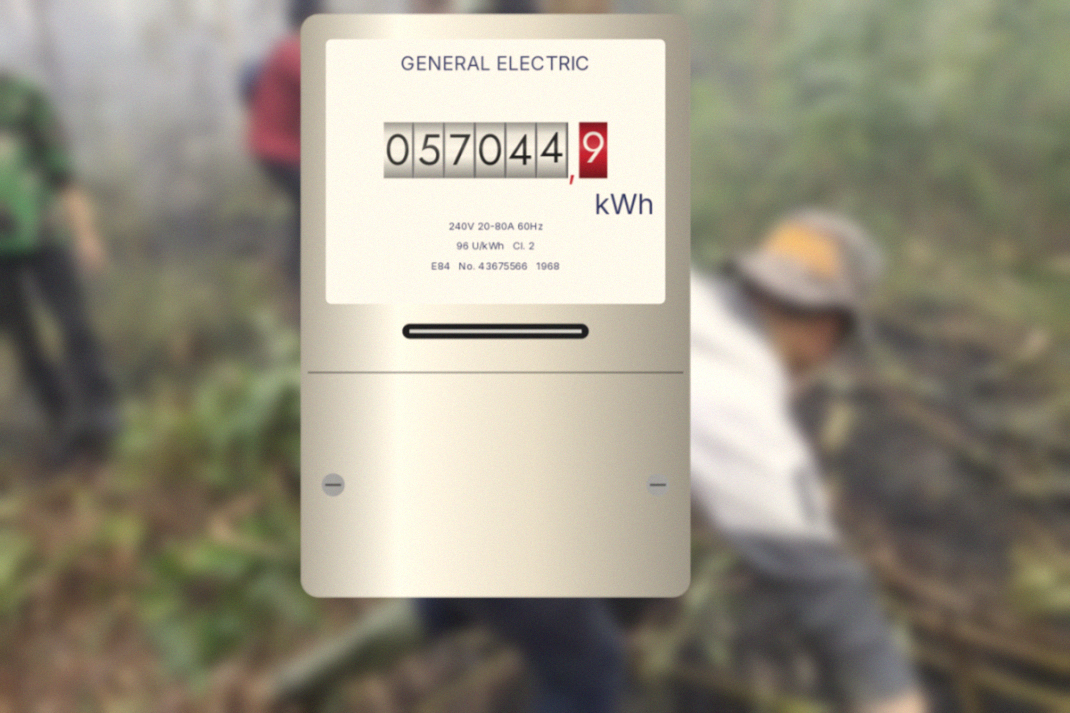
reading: {"value": 57044.9, "unit": "kWh"}
